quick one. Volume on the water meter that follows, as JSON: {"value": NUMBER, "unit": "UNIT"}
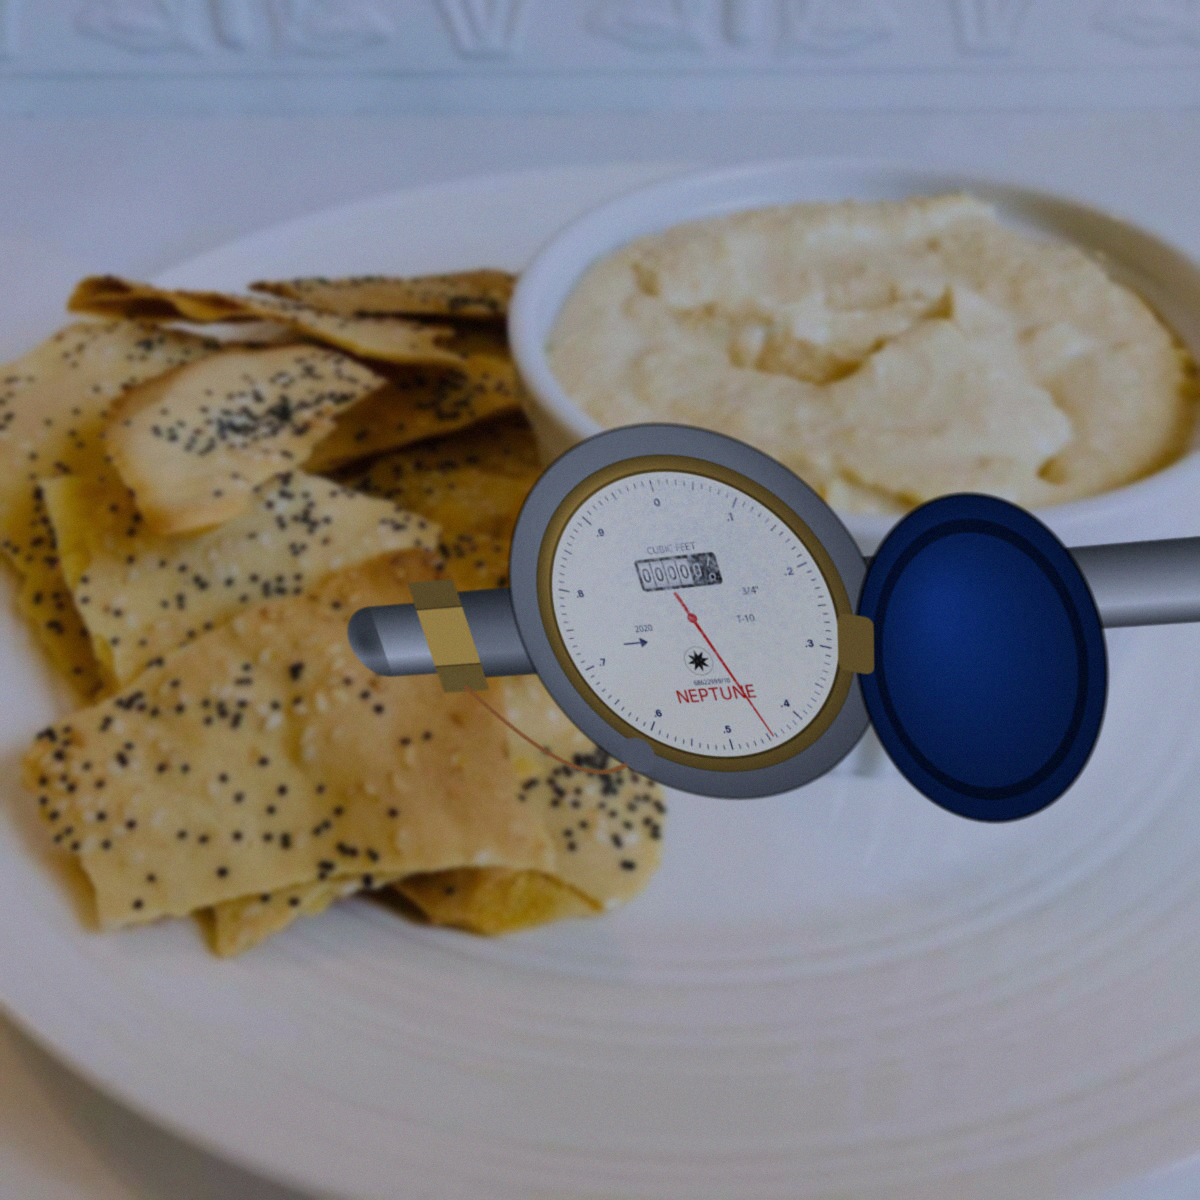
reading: {"value": 7.44, "unit": "ft³"}
